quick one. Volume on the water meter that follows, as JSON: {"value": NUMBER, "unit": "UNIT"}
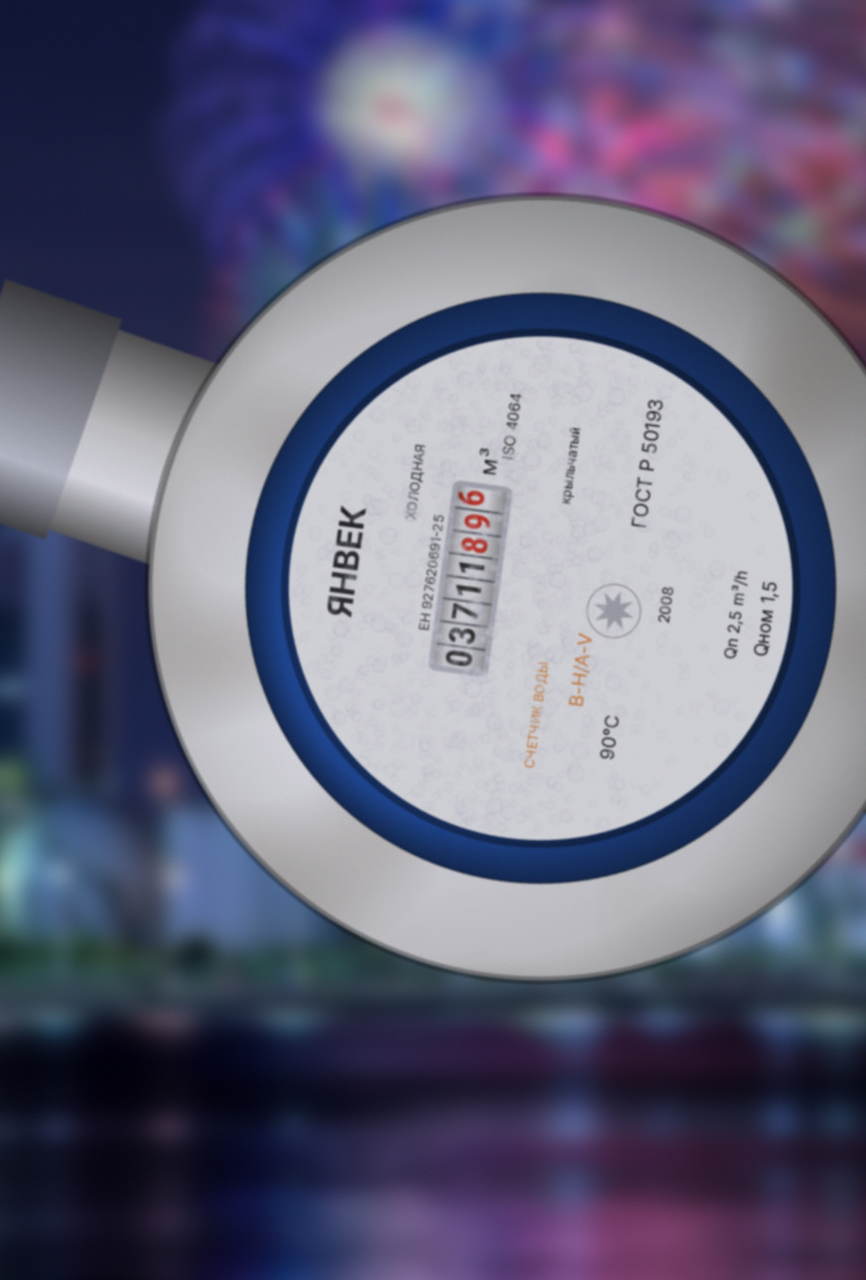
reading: {"value": 3711.896, "unit": "m³"}
